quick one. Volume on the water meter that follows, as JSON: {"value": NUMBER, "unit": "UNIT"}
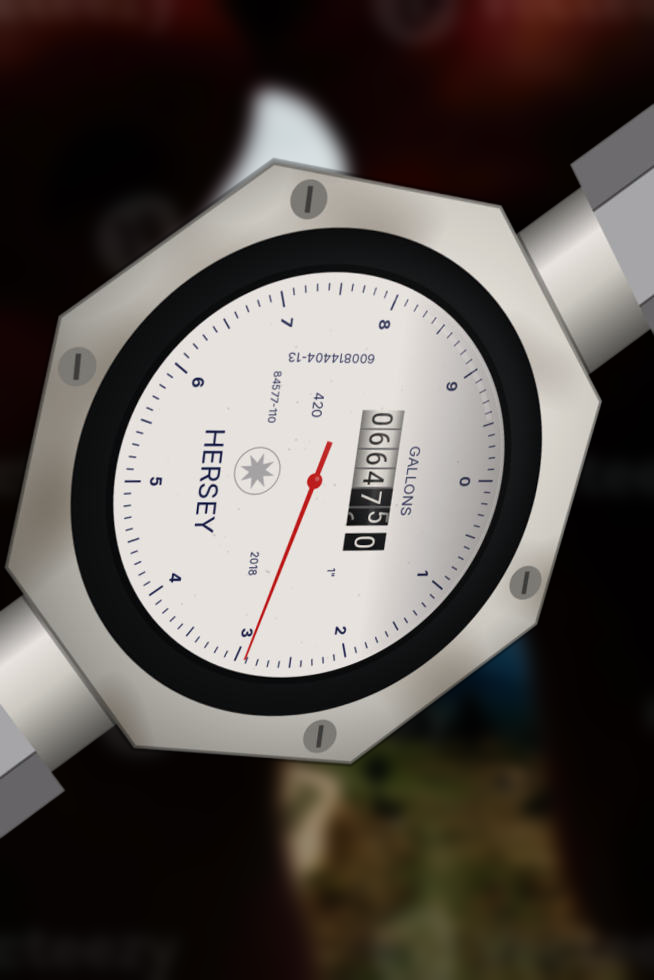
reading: {"value": 664752.9, "unit": "gal"}
